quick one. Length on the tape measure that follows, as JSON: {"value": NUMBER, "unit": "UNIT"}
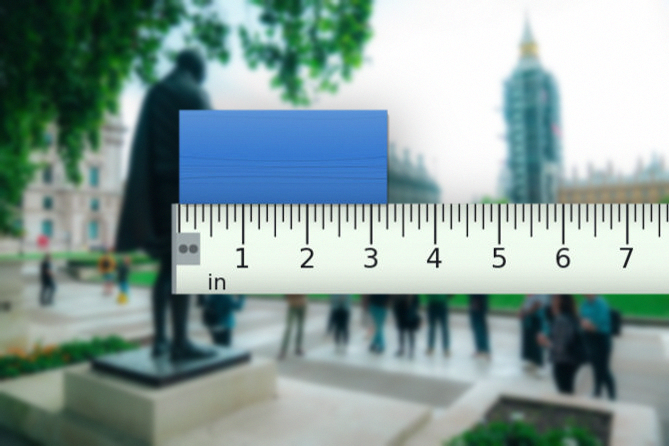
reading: {"value": 3.25, "unit": "in"}
